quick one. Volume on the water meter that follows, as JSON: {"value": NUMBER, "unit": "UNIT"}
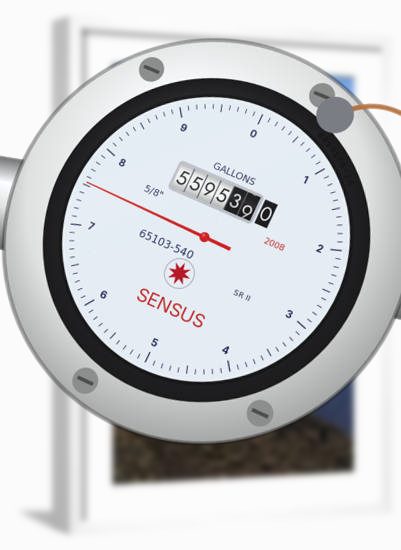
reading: {"value": 5595387.5, "unit": "gal"}
